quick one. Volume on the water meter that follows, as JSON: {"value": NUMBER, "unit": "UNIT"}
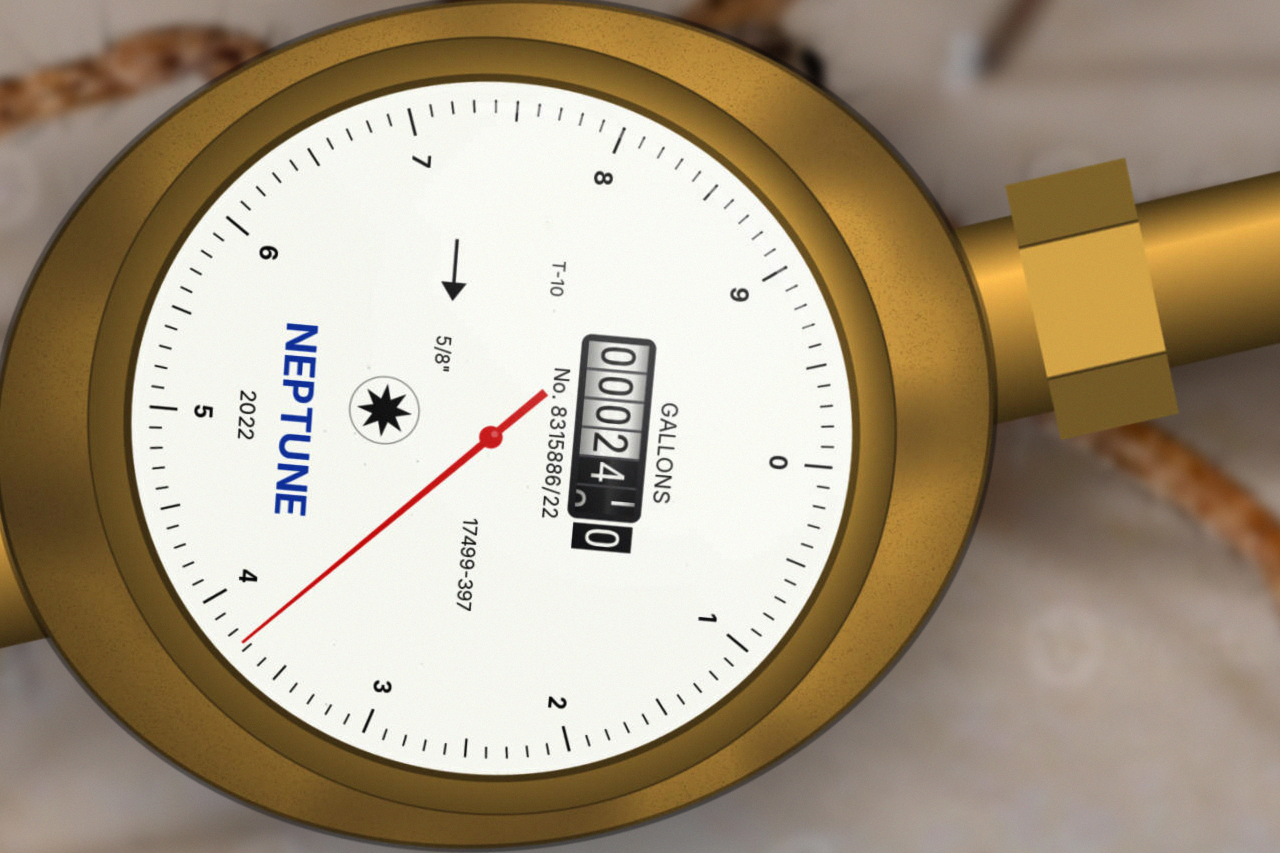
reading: {"value": 2413.7, "unit": "gal"}
